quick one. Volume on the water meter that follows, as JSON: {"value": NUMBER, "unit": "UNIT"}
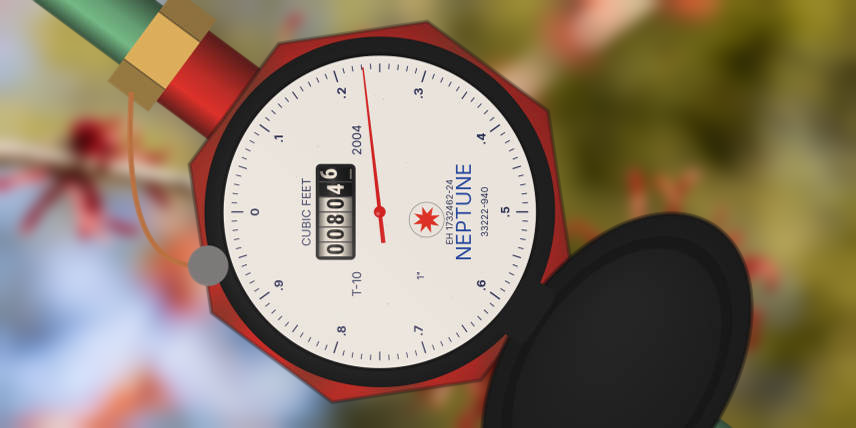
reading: {"value": 8046.23, "unit": "ft³"}
